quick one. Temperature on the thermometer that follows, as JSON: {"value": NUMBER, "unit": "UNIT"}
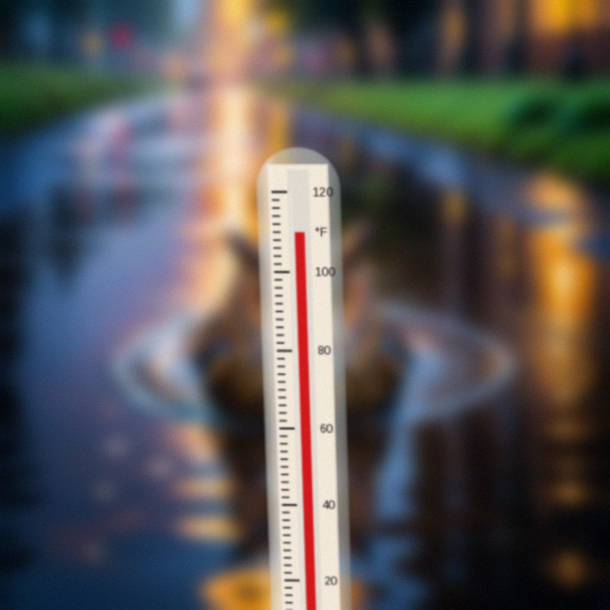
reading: {"value": 110, "unit": "°F"}
